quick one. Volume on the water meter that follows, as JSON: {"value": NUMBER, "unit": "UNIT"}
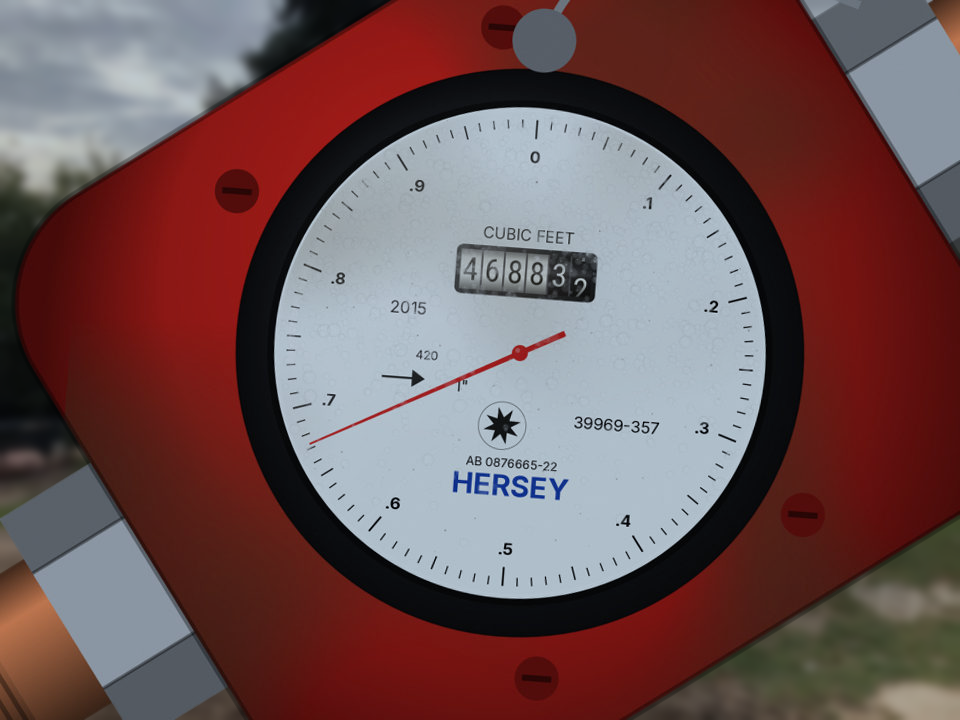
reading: {"value": 468831.67, "unit": "ft³"}
